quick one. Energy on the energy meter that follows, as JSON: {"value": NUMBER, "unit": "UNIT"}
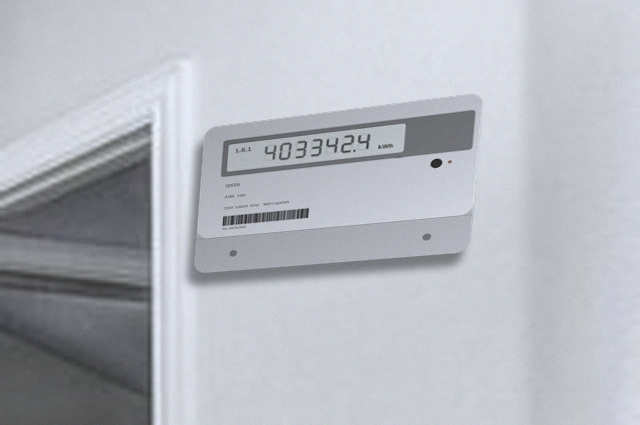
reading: {"value": 403342.4, "unit": "kWh"}
